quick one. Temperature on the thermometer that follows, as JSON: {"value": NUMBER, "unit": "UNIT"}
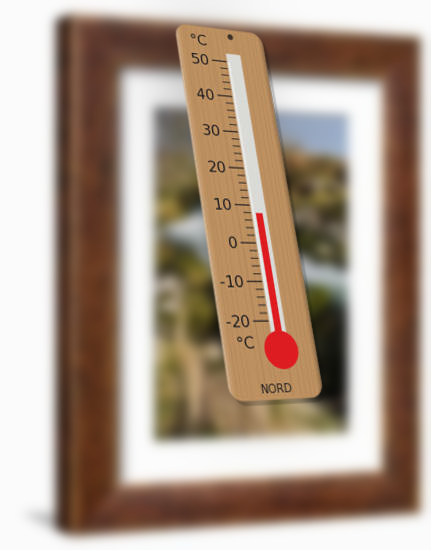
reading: {"value": 8, "unit": "°C"}
